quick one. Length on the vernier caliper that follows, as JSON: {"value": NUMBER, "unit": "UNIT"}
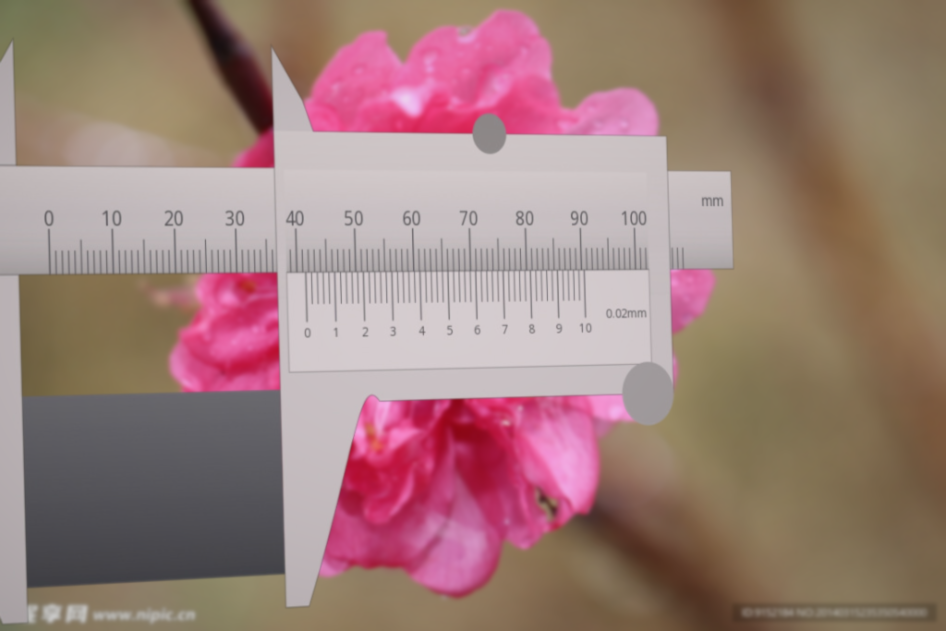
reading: {"value": 41.5, "unit": "mm"}
